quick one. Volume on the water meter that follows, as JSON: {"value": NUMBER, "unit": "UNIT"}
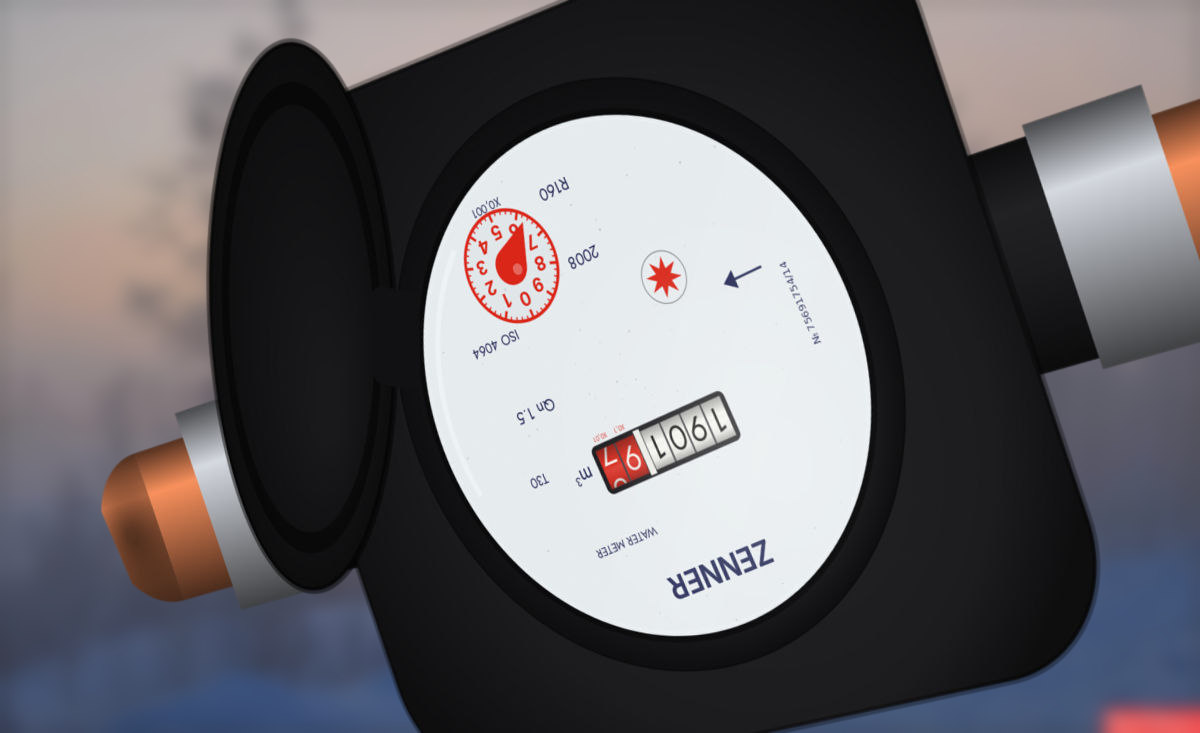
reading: {"value": 1901.966, "unit": "m³"}
